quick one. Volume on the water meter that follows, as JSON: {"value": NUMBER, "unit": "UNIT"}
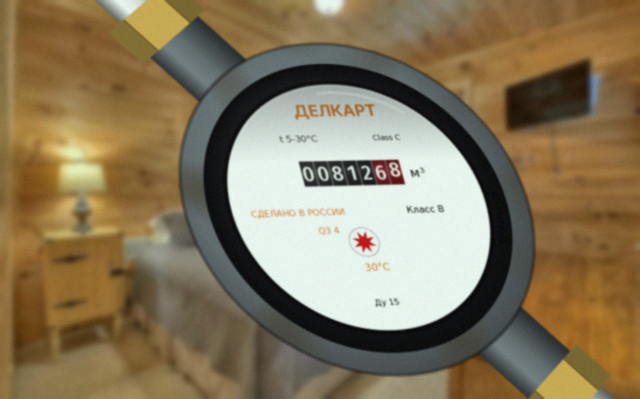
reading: {"value": 812.68, "unit": "m³"}
